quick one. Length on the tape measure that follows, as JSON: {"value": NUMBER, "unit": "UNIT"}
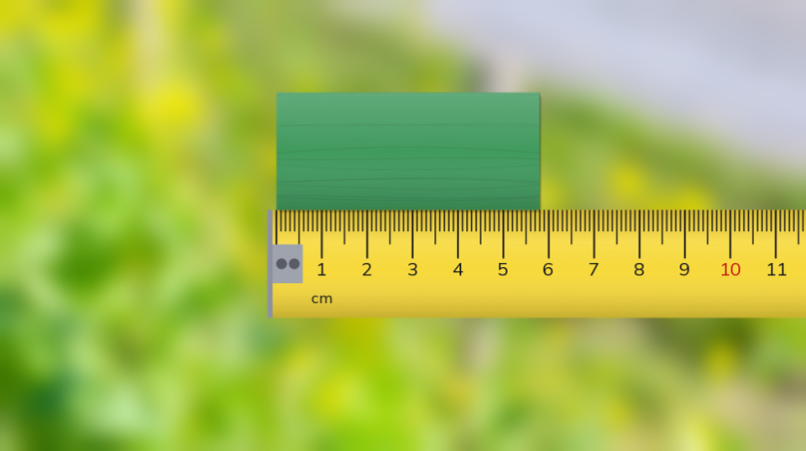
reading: {"value": 5.8, "unit": "cm"}
